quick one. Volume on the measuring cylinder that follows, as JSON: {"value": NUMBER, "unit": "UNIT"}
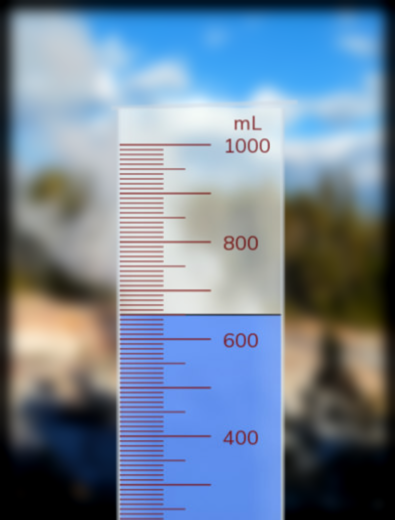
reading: {"value": 650, "unit": "mL"}
